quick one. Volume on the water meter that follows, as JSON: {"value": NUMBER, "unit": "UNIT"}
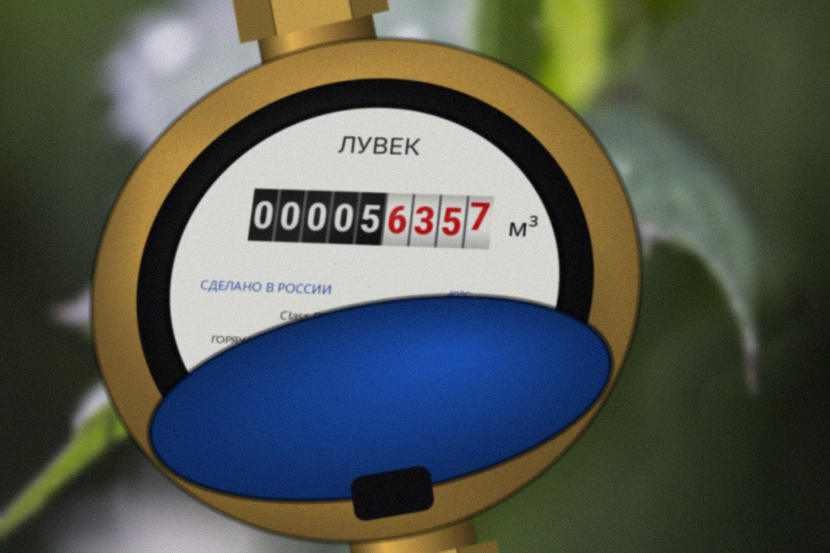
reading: {"value": 5.6357, "unit": "m³"}
